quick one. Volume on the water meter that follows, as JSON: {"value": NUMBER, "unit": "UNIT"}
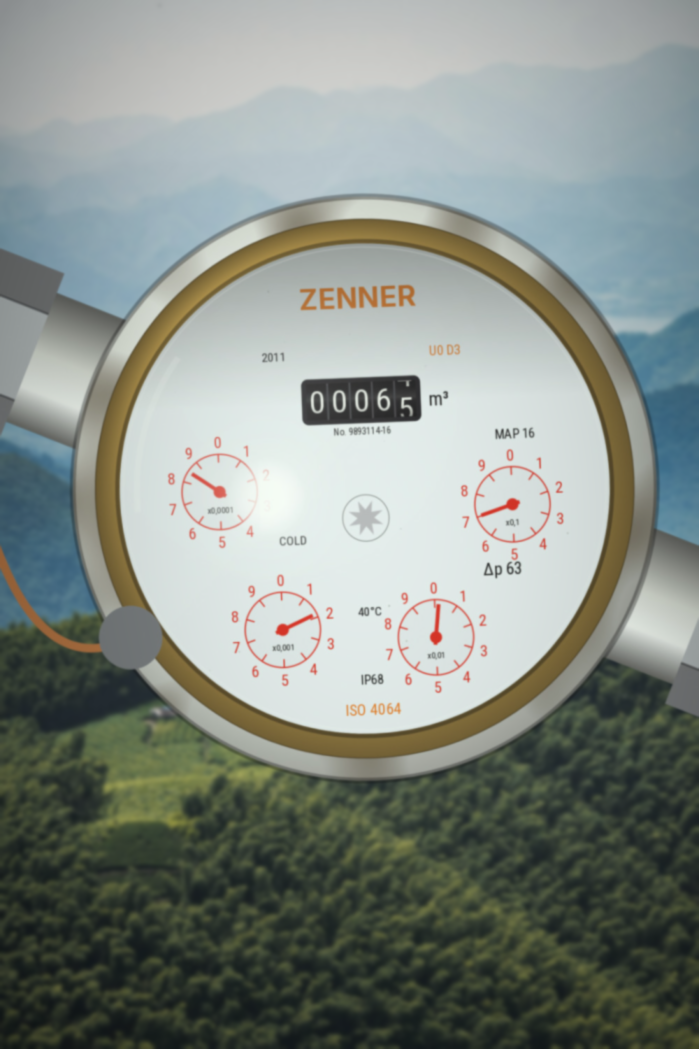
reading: {"value": 64.7018, "unit": "m³"}
